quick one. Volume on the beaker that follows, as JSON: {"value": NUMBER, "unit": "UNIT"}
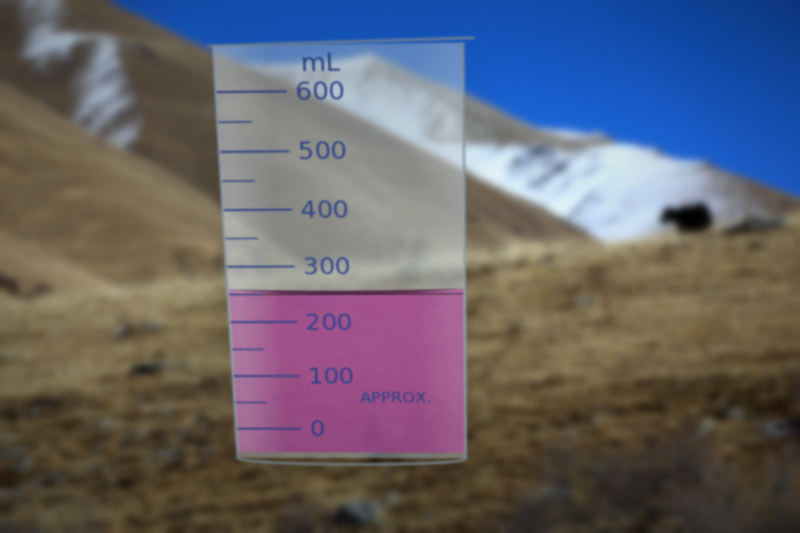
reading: {"value": 250, "unit": "mL"}
